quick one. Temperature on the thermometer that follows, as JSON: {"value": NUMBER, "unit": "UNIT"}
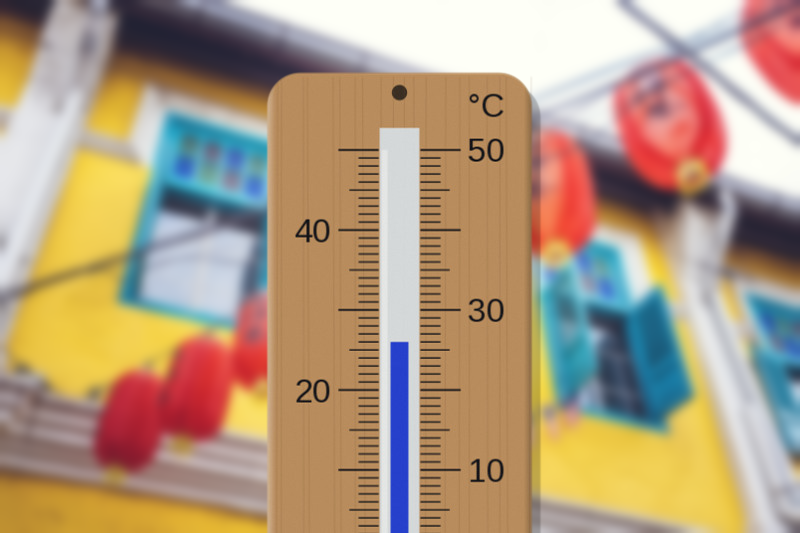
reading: {"value": 26, "unit": "°C"}
